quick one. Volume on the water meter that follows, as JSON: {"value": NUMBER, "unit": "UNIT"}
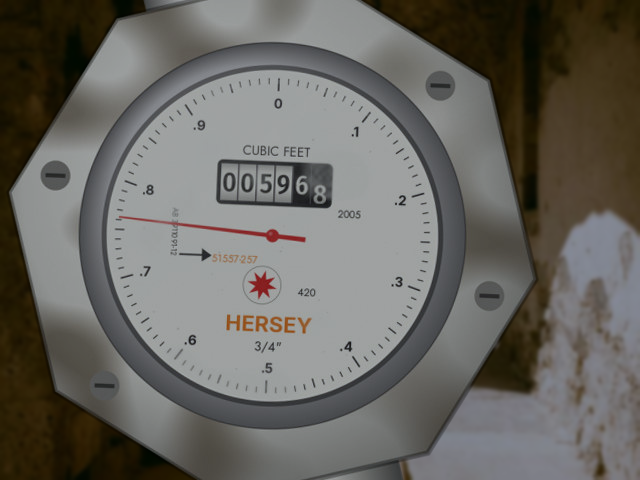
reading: {"value": 5967.76, "unit": "ft³"}
